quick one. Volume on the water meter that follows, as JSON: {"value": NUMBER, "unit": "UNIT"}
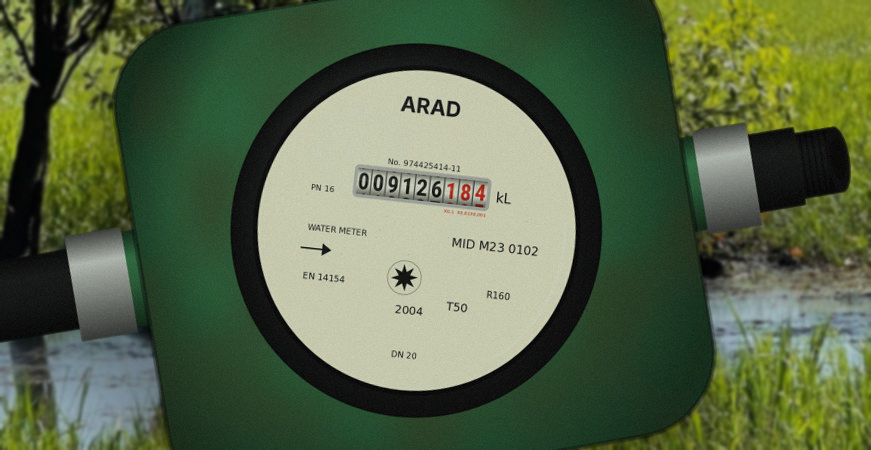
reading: {"value": 9126.184, "unit": "kL"}
